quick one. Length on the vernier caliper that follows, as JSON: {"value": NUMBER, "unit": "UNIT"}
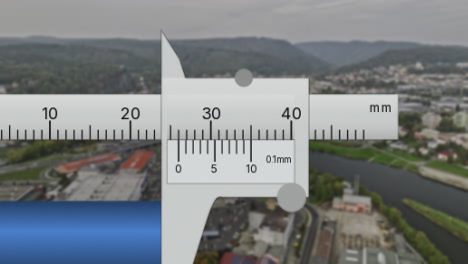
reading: {"value": 26.0, "unit": "mm"}
